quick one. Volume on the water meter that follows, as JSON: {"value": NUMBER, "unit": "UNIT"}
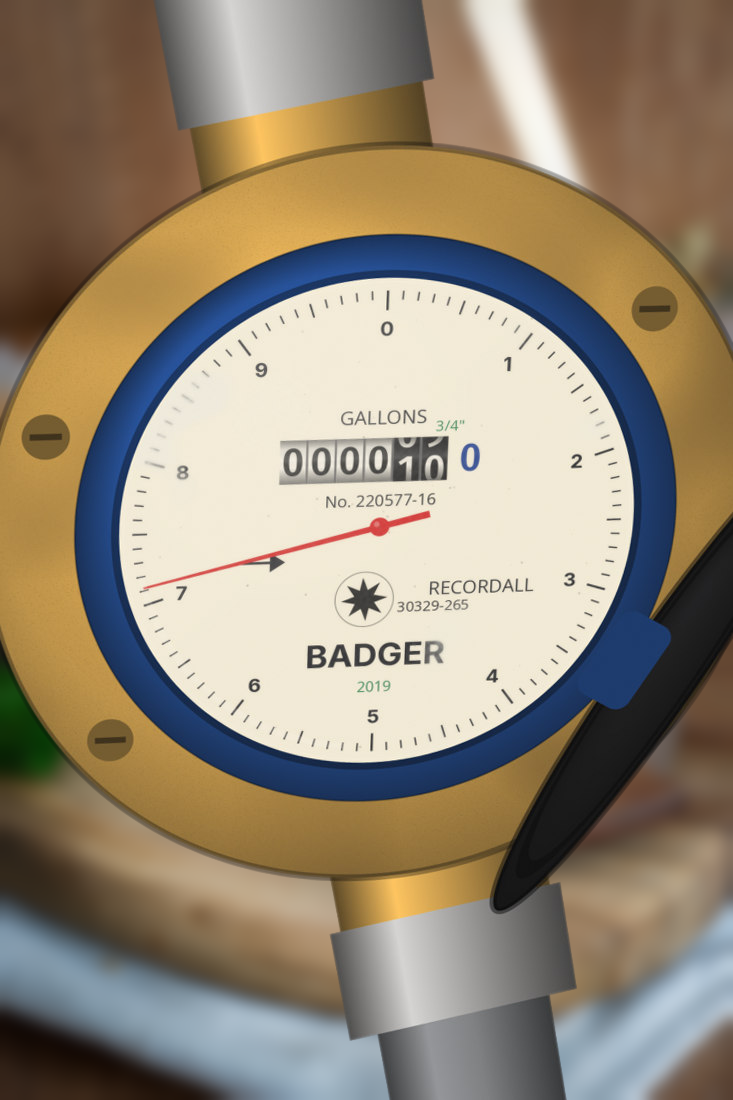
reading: {"value": 97.1, "unit": "gal"}
